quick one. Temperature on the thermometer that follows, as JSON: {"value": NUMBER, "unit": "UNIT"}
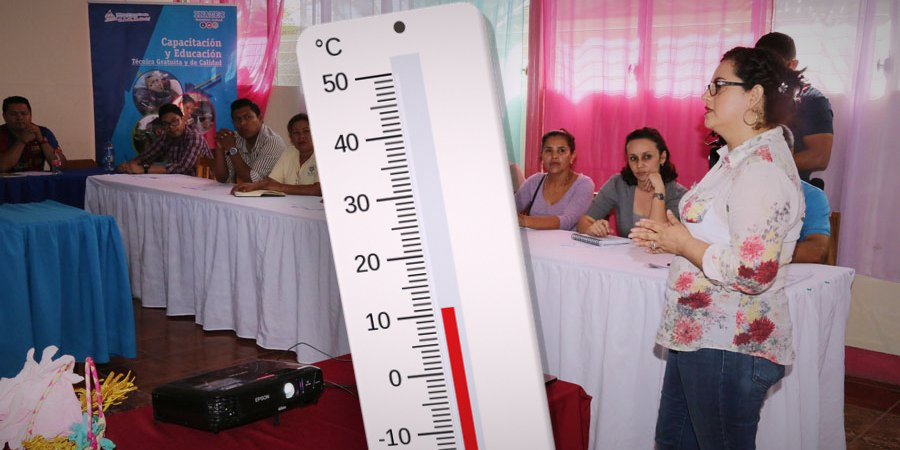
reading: {"value": 11, "unit": "°C"}
